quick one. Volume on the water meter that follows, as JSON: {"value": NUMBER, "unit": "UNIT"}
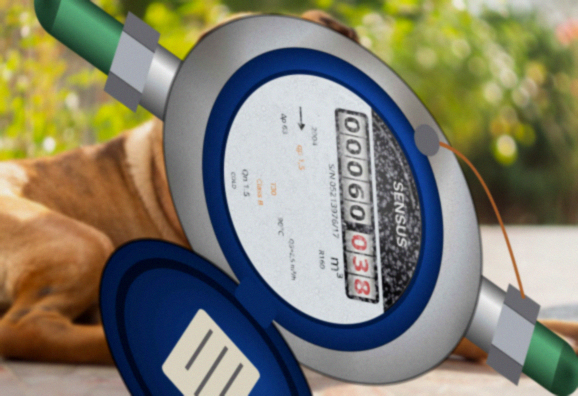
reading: {"value": 60.038, "unit": "m³"}
